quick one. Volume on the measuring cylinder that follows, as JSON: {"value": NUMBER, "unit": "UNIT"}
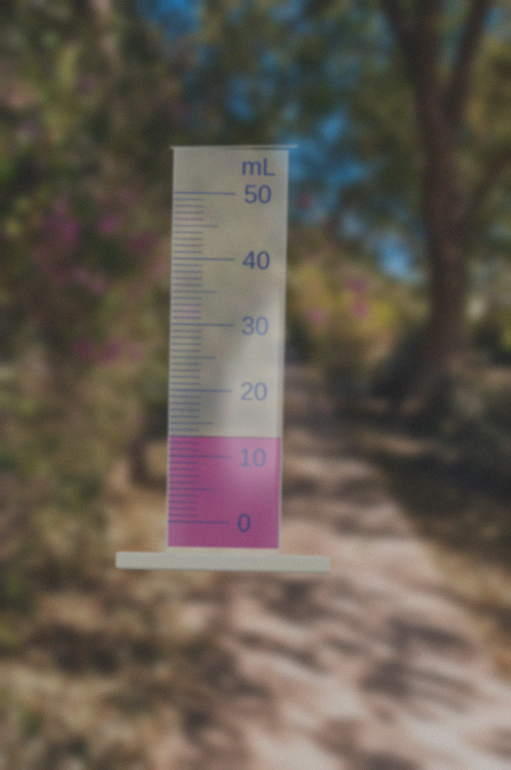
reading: {"value": 13, "unit": "mL"}
